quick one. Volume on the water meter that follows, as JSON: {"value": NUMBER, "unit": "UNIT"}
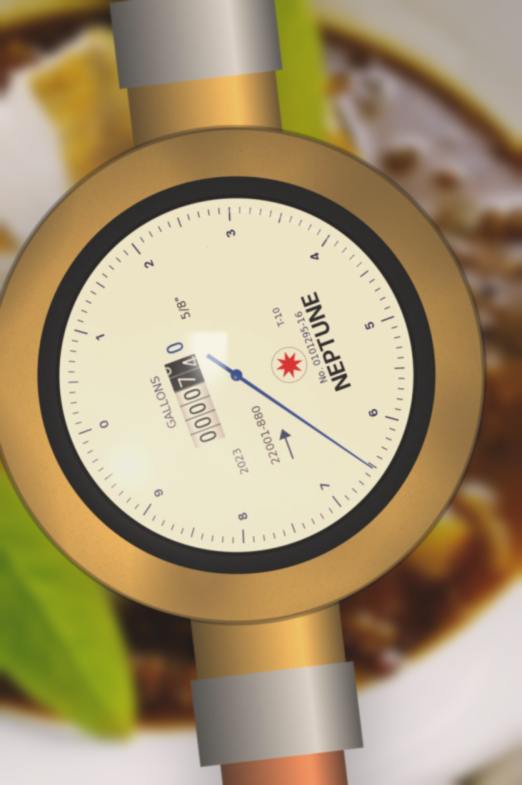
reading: {"value": 736.5, "unit": "gal"}
